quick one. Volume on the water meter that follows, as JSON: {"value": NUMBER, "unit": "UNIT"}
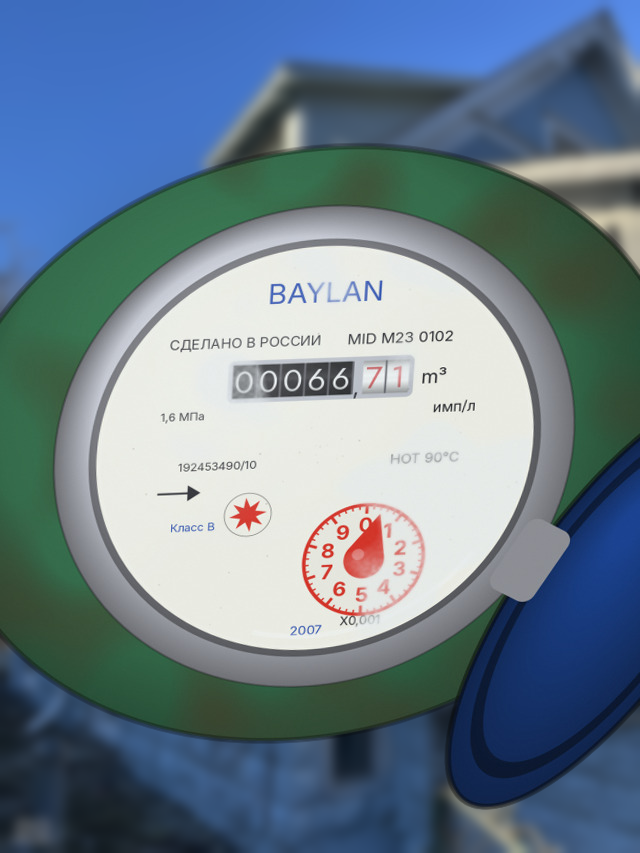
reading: {"value": 66.710, "unit": "m³"}
